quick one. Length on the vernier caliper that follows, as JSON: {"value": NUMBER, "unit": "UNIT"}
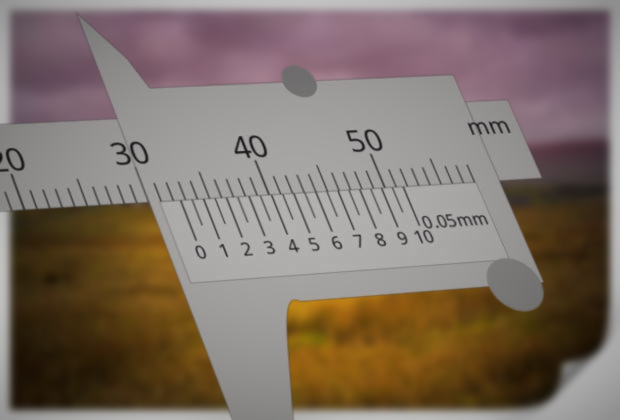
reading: {"value": 32.6, "unit": "mm"}
